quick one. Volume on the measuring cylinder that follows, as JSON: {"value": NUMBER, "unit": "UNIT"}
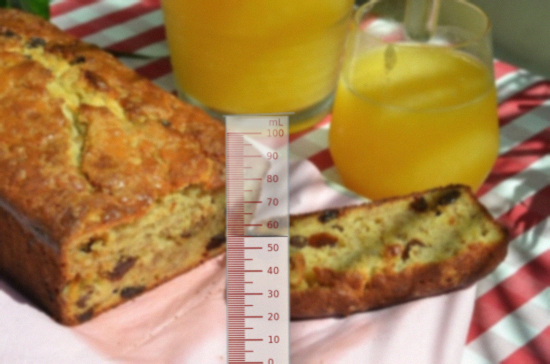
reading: {"value": 55, "unit": "mL"}
